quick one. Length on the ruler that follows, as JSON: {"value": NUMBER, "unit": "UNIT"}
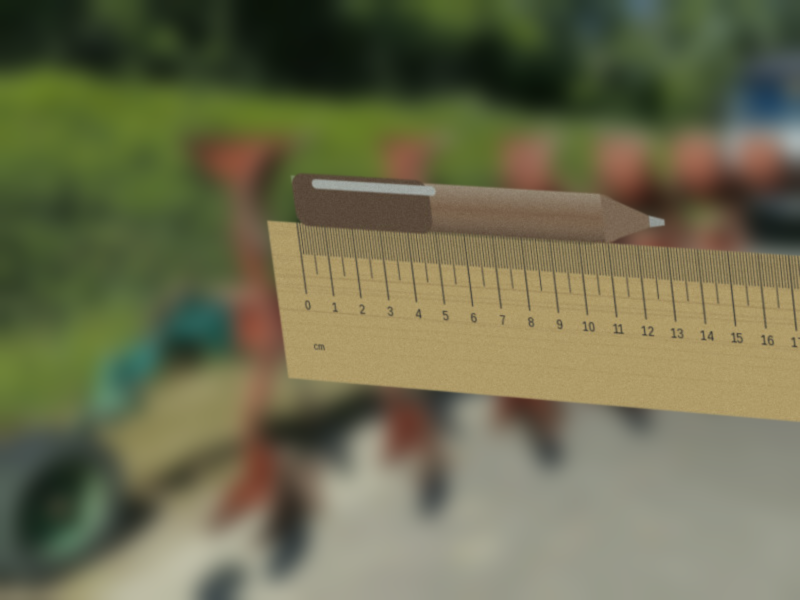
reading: {"value": 13, "unit": "cm"}
